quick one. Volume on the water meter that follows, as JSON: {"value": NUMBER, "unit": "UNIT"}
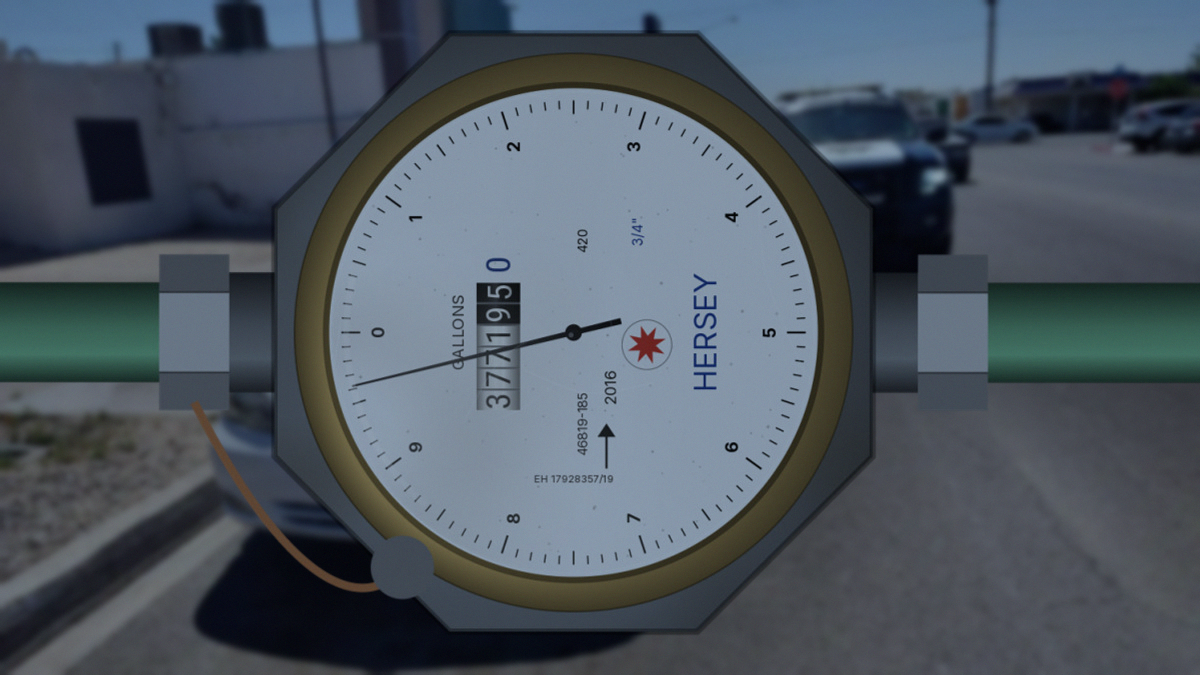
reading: {"value": 3771949.6, "unit": "gal"}
